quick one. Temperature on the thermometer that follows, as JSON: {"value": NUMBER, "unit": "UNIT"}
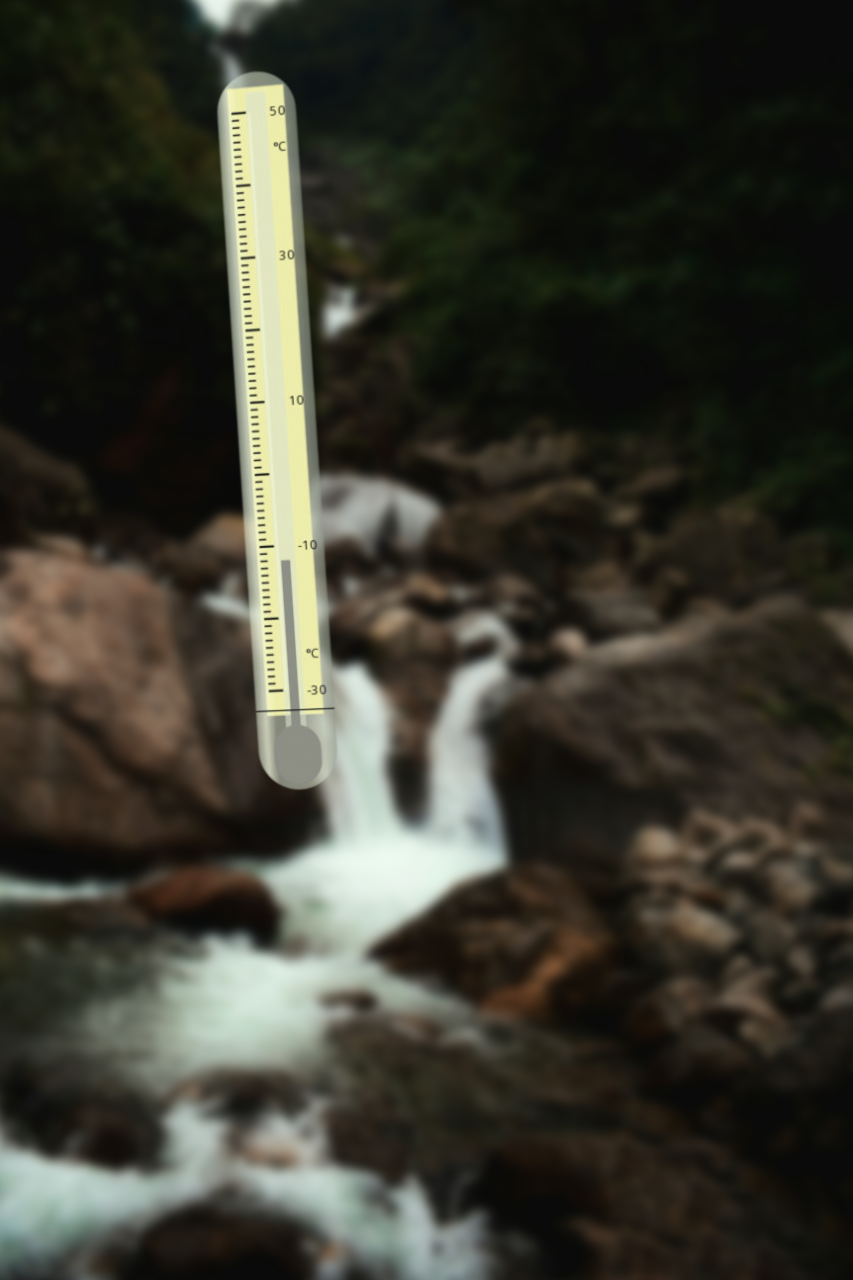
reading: {"value": -12, "unit": "°C"}
